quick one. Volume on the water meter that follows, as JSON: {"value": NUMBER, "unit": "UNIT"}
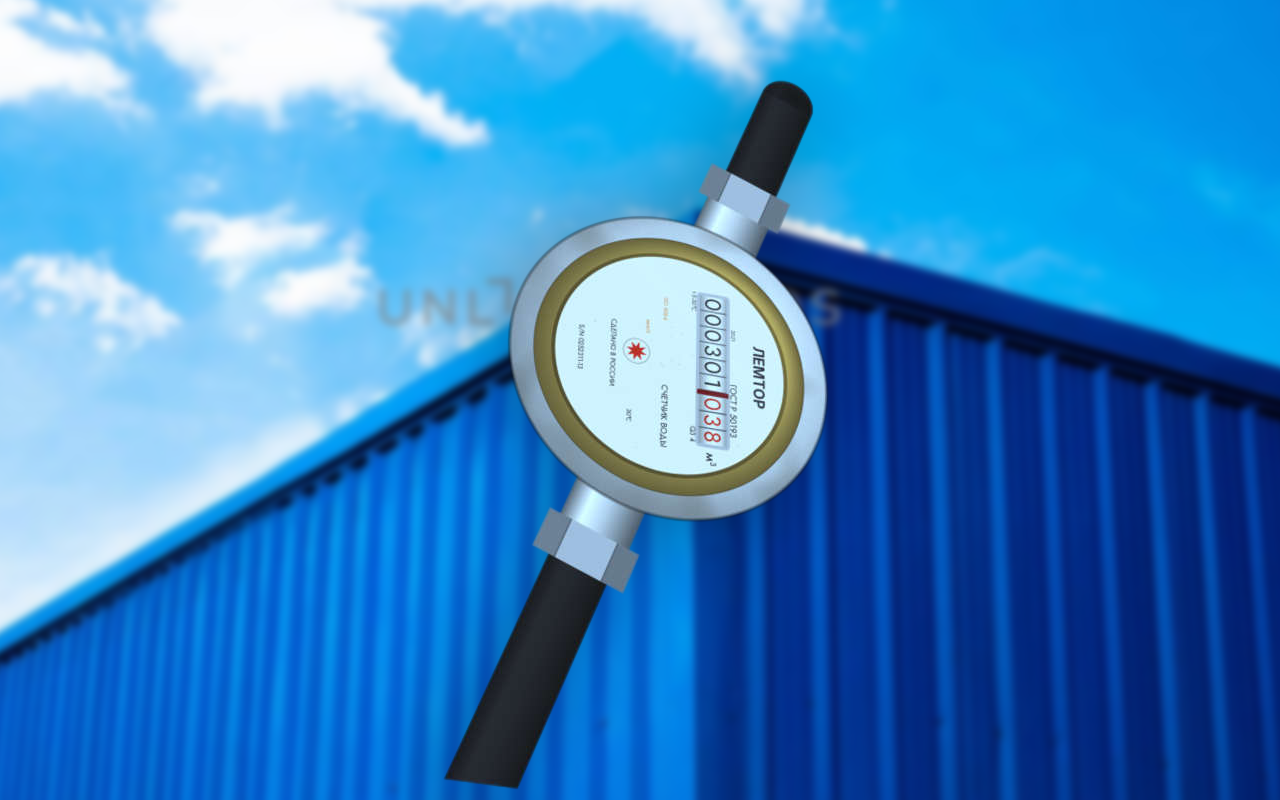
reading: {"value": 301.038, "unit": "m³"}
